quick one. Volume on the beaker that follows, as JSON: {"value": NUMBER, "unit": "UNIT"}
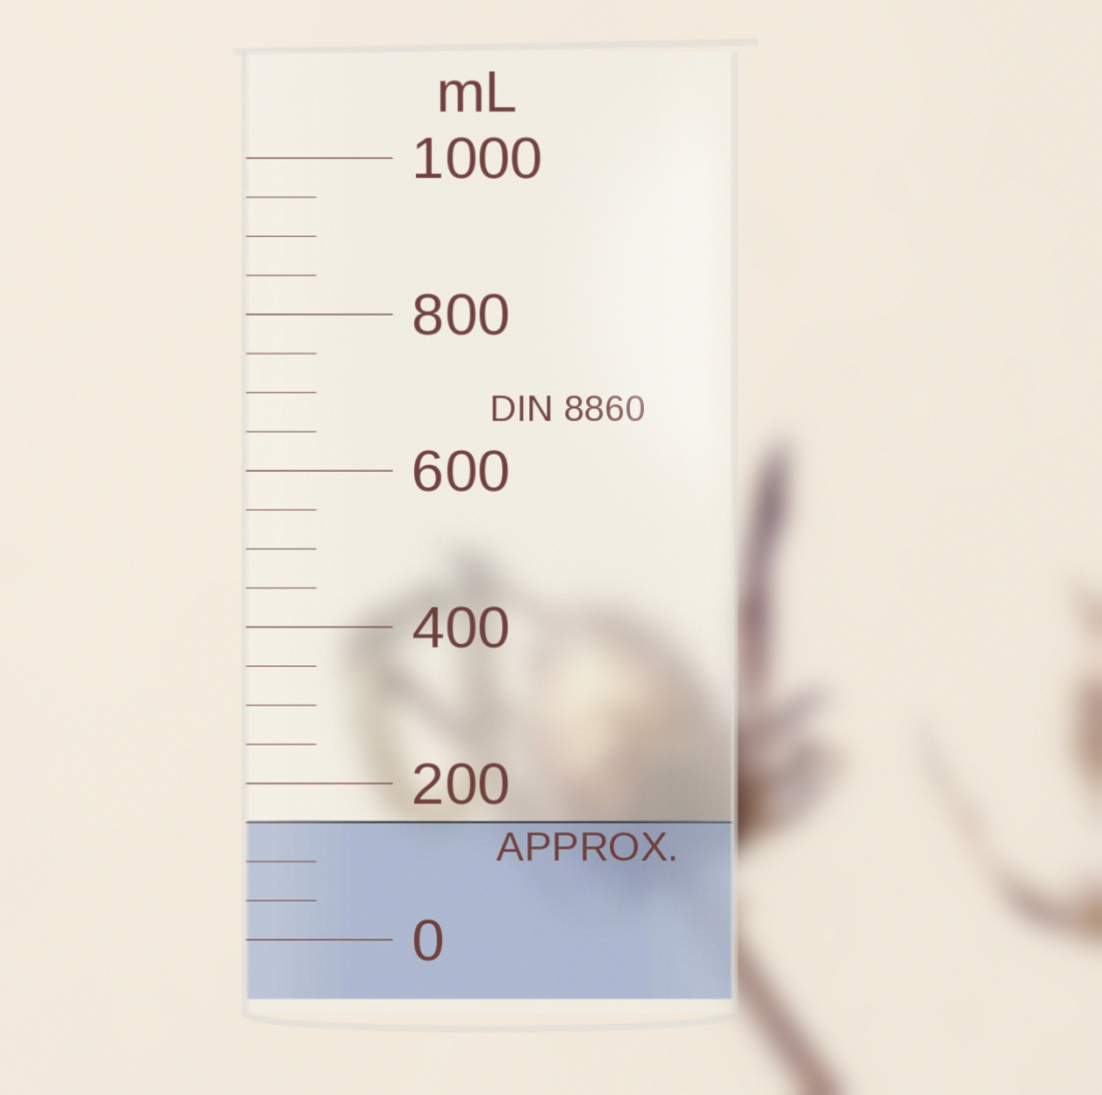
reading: {"value": 150, "unit": "mL"}
